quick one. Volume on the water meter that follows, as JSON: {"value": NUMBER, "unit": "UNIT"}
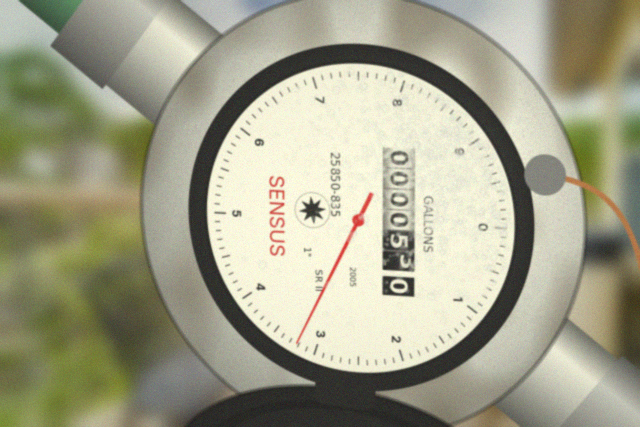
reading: {"value": 533.2, "unit": "gal"}
